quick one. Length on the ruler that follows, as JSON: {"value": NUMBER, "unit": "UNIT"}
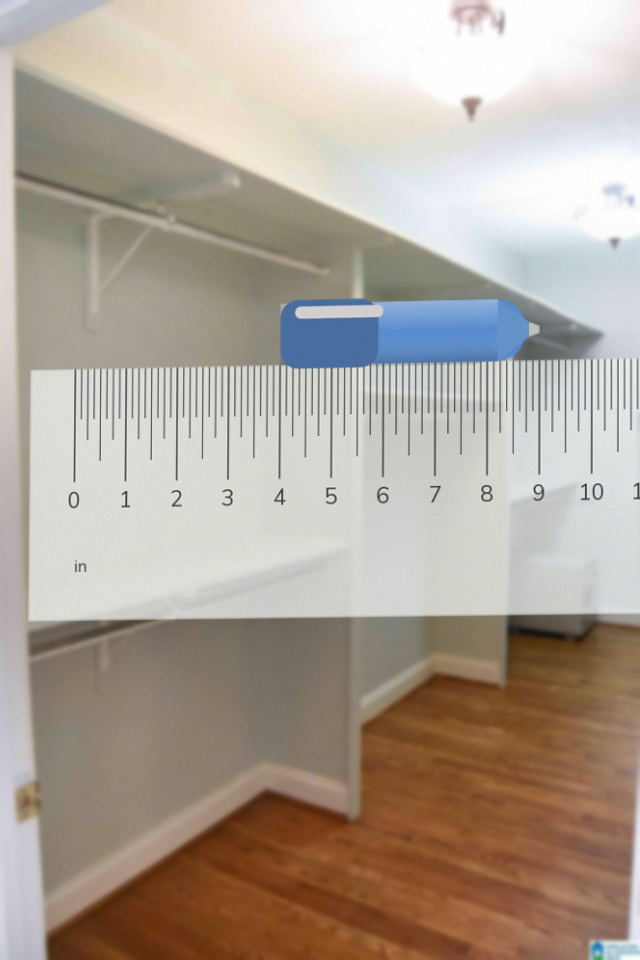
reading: {"value": 5, "unit": "in"}
